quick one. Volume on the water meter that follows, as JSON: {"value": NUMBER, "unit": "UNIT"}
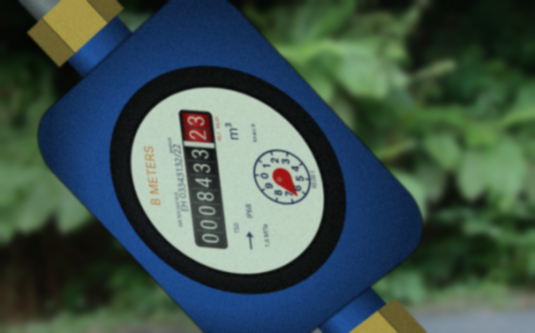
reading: {"value": 8433.236, "unit": "m³"}
